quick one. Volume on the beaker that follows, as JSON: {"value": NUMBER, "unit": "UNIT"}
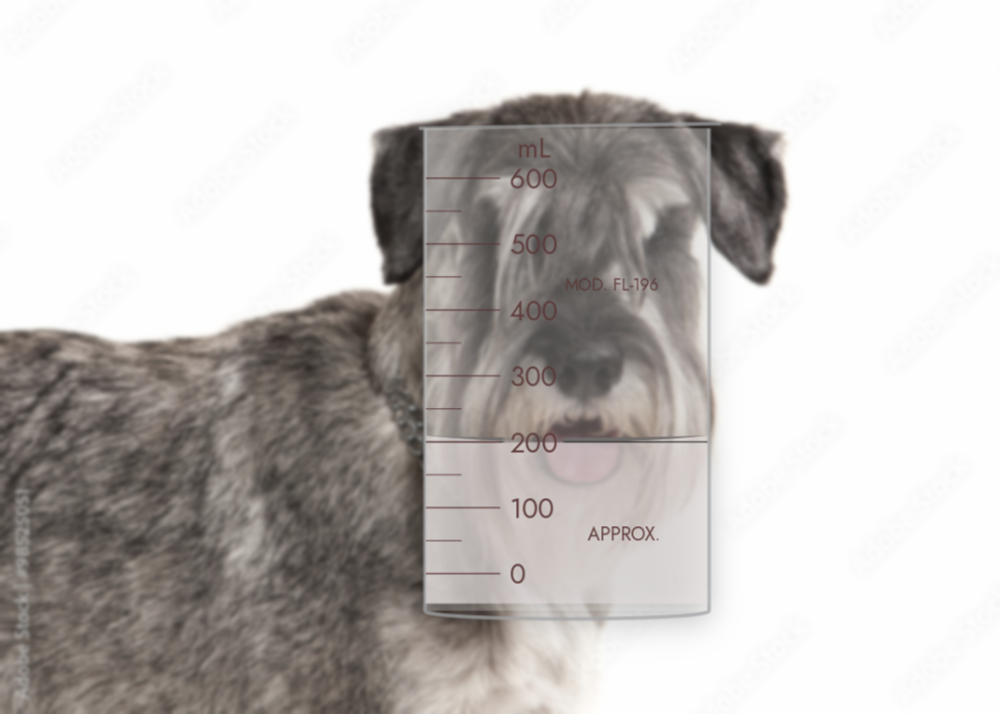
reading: {"value": 200, "unit": "mL"}
